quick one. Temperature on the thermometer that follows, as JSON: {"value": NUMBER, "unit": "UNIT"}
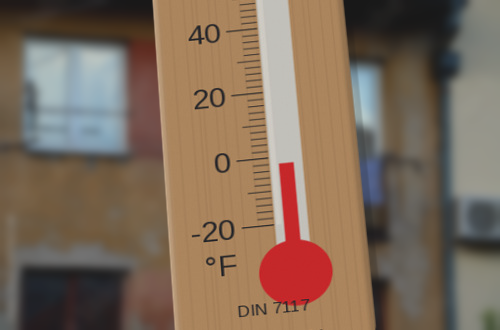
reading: {"value": -2, "unit": "°F"}
